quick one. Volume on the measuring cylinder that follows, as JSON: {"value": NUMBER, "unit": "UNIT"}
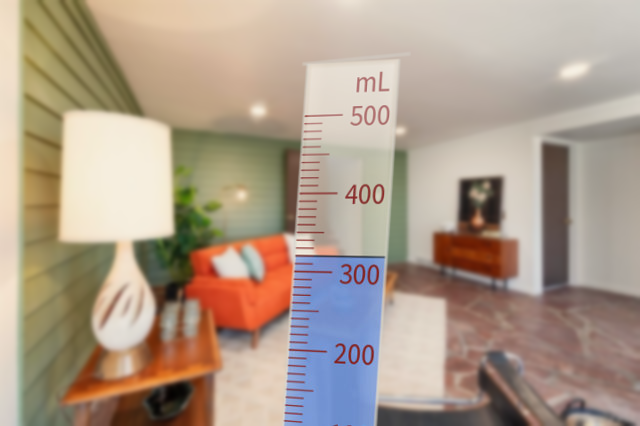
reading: {"value": 320, "unit": "mL"}
